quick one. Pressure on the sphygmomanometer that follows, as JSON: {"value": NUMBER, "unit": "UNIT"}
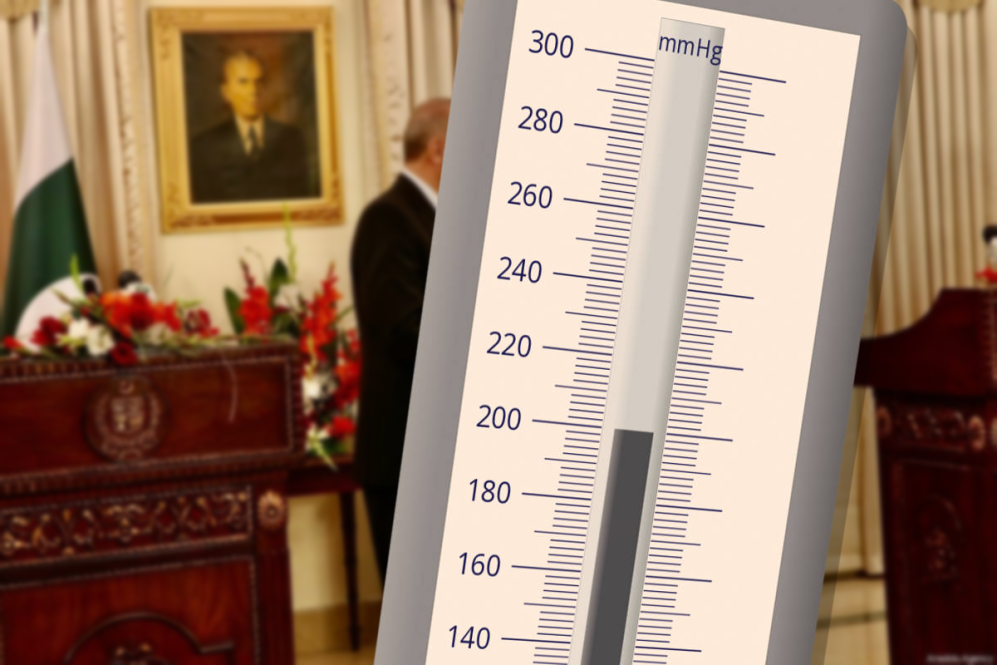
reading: {"value": 200, "unit": "mmHg"}
